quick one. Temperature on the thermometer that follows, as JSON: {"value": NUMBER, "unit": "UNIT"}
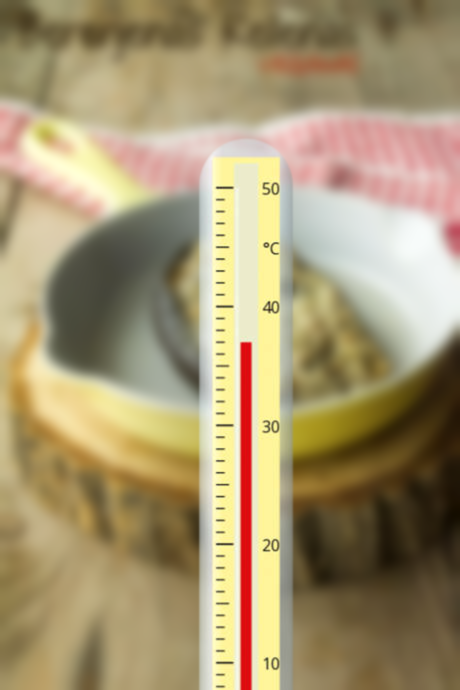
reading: {"value": 37, "unit": "°C"}
